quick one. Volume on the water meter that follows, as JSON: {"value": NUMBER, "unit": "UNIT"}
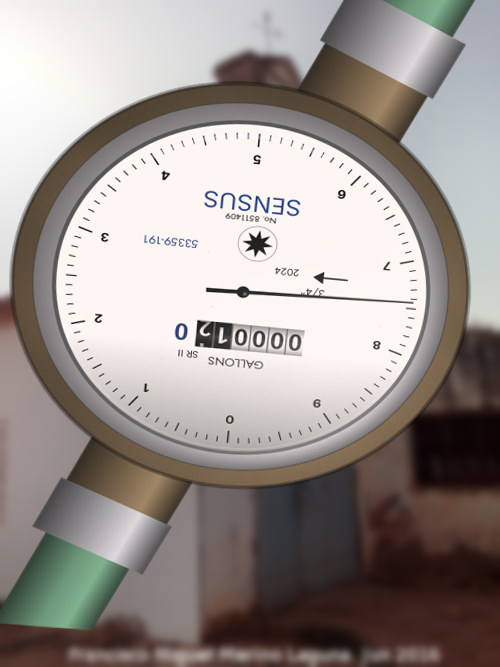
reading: {"value": 117.4, "unit": "gal"}
